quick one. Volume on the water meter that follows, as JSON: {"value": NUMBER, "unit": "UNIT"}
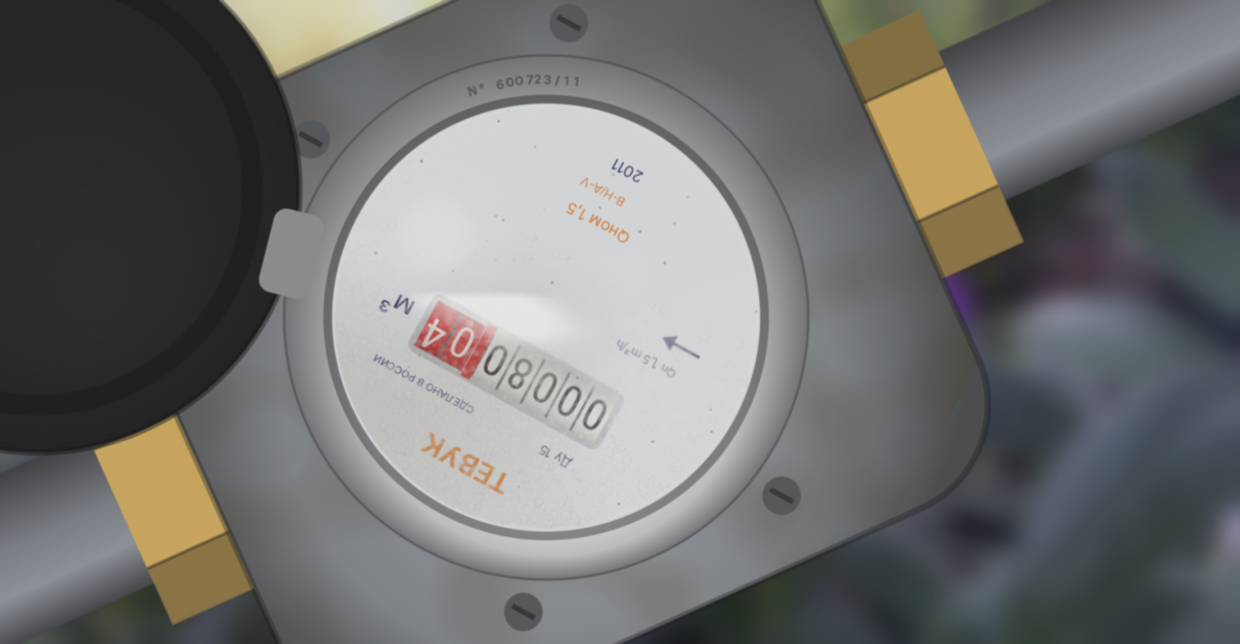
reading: {"value": 80.04, "unit": "m³"}
